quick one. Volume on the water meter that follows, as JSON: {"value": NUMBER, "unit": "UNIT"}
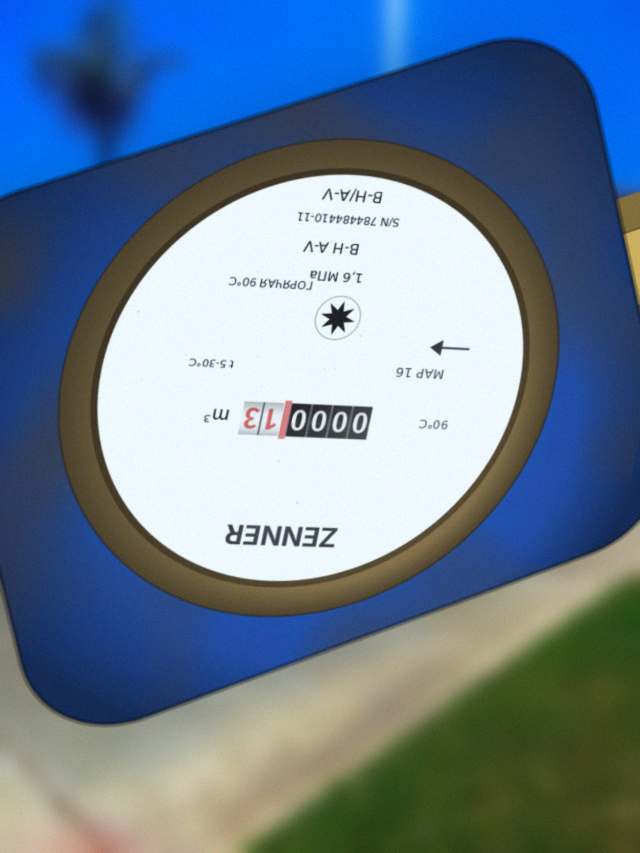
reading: {"value": 0.13, "unit": "m³"}
